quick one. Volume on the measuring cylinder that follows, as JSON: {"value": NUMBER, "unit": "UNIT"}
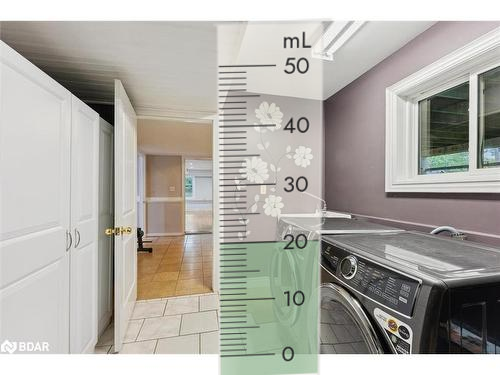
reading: {"value": 20, "unit": "mL"}
